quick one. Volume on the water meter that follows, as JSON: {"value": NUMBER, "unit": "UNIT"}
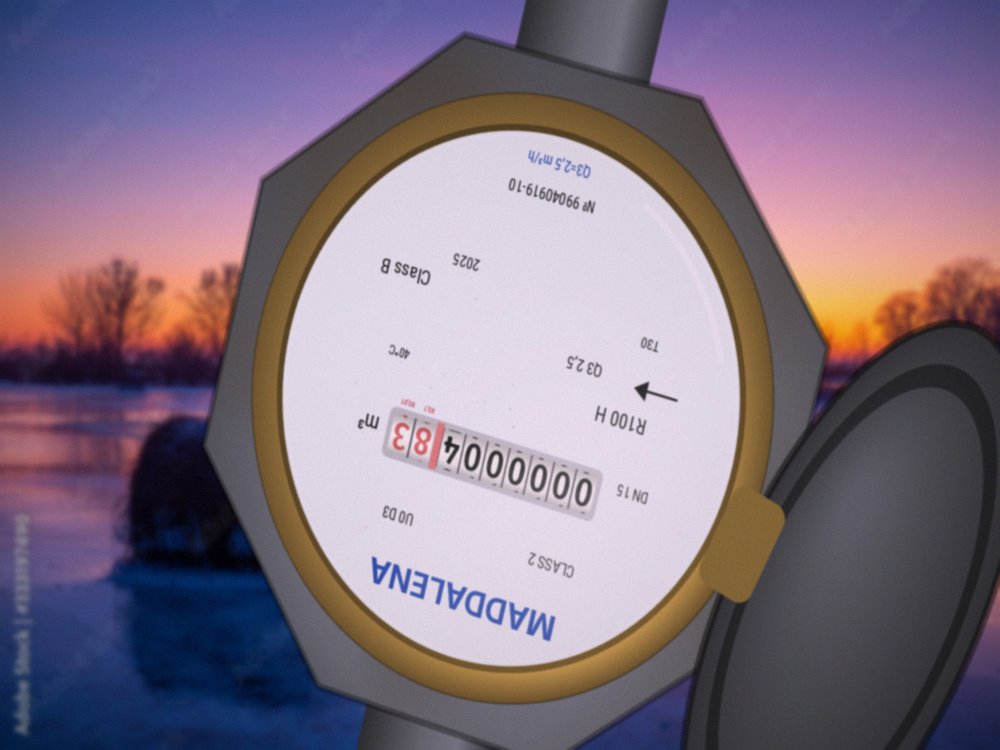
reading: {"value": 4.83, "unit": "m³"}
